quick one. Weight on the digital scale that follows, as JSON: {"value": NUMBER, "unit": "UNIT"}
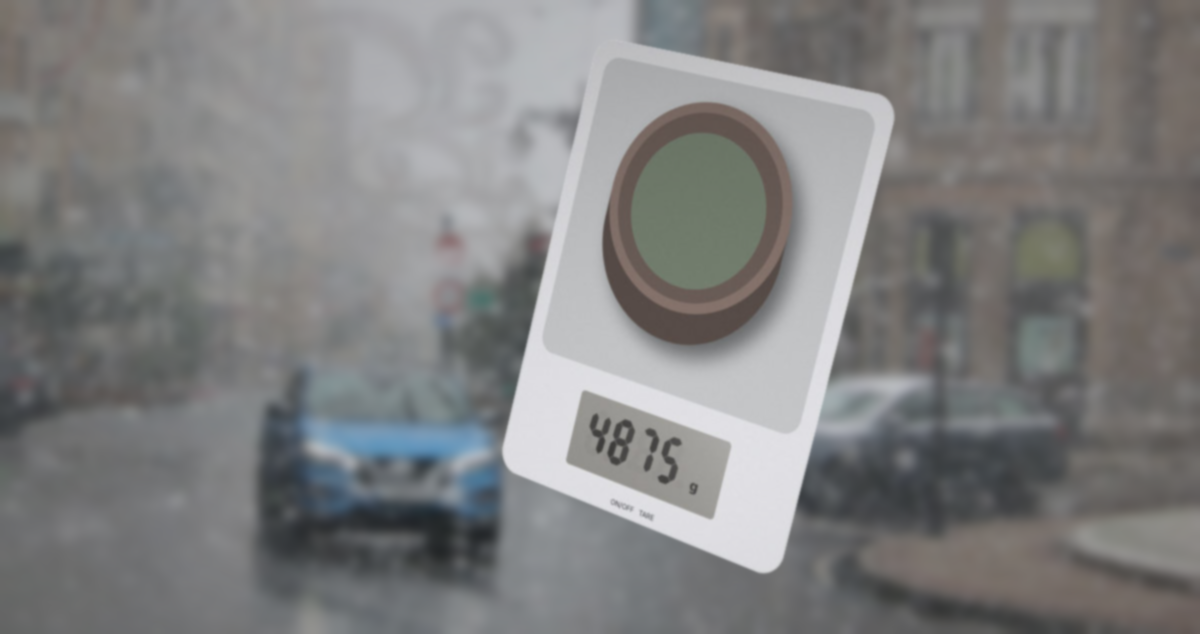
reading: {"value": 4875, "unit": "g"}
